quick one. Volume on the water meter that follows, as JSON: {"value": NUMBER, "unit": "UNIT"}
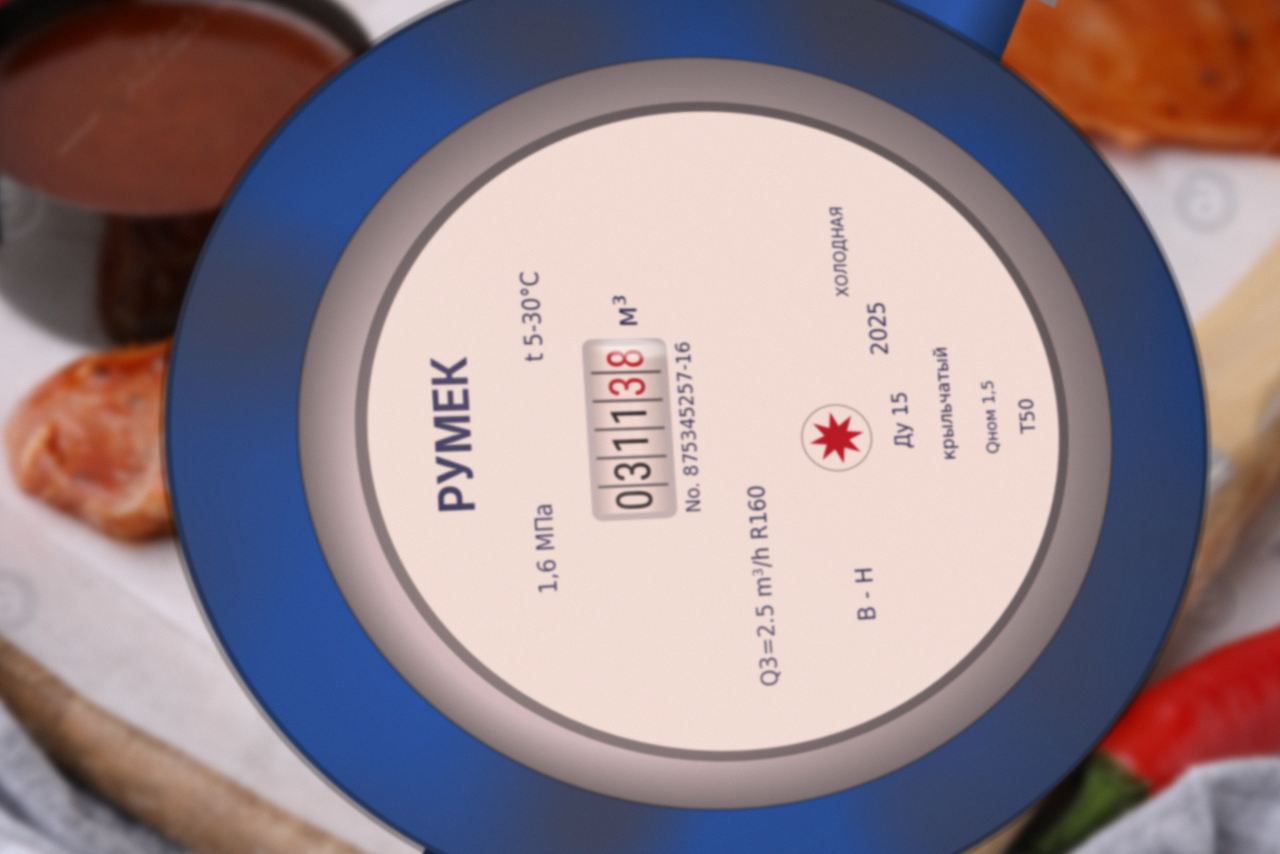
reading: {"value": 311.38, "unit": "m³"}
